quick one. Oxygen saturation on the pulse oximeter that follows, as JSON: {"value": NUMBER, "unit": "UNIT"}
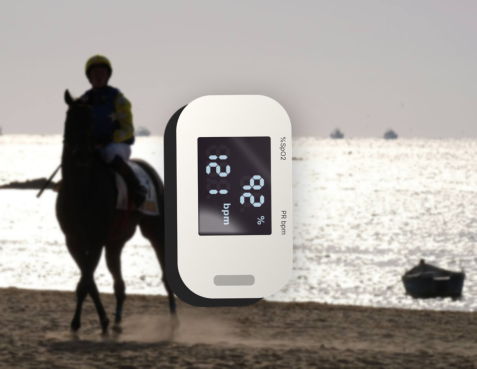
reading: {"value": 92, "unit": "%"}
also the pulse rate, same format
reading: {"value": 121, "unit": "bpm"}
